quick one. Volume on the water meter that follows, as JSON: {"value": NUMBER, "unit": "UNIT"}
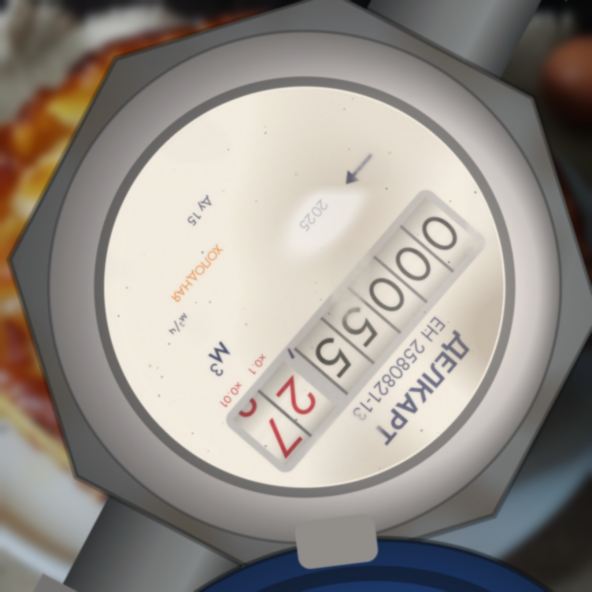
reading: {"value": 55.27, "unit": "m³"}
